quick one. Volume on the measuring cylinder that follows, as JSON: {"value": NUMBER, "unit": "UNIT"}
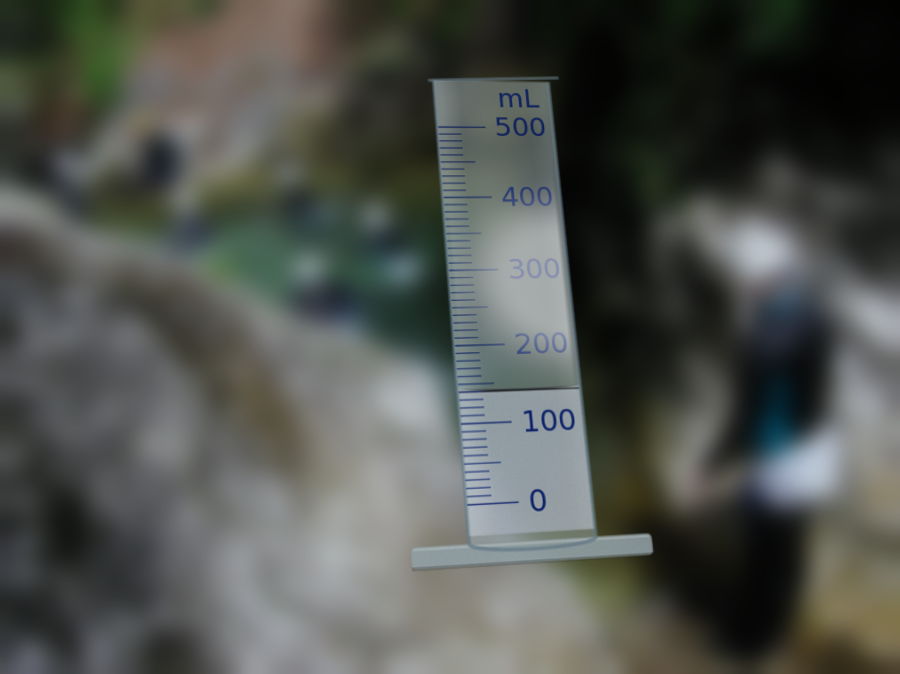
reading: {"value": 140, "unit": "mL"}
